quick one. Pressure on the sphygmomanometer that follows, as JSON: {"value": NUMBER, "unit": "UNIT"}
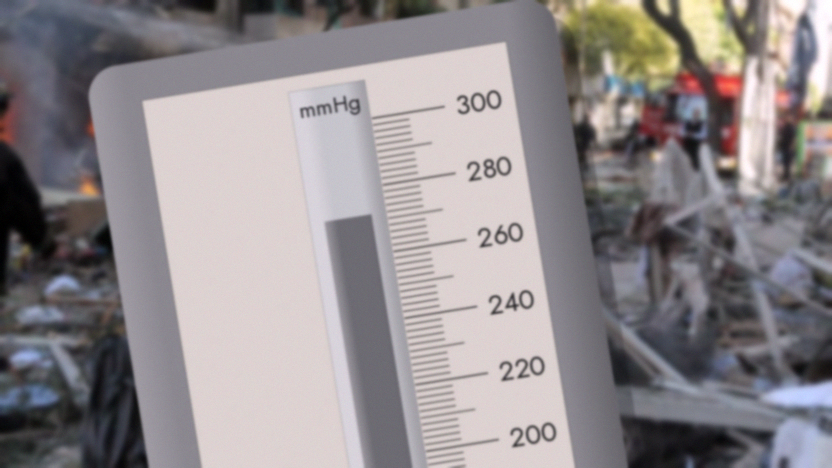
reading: {"value": 272, "unit": "mmHg"}
